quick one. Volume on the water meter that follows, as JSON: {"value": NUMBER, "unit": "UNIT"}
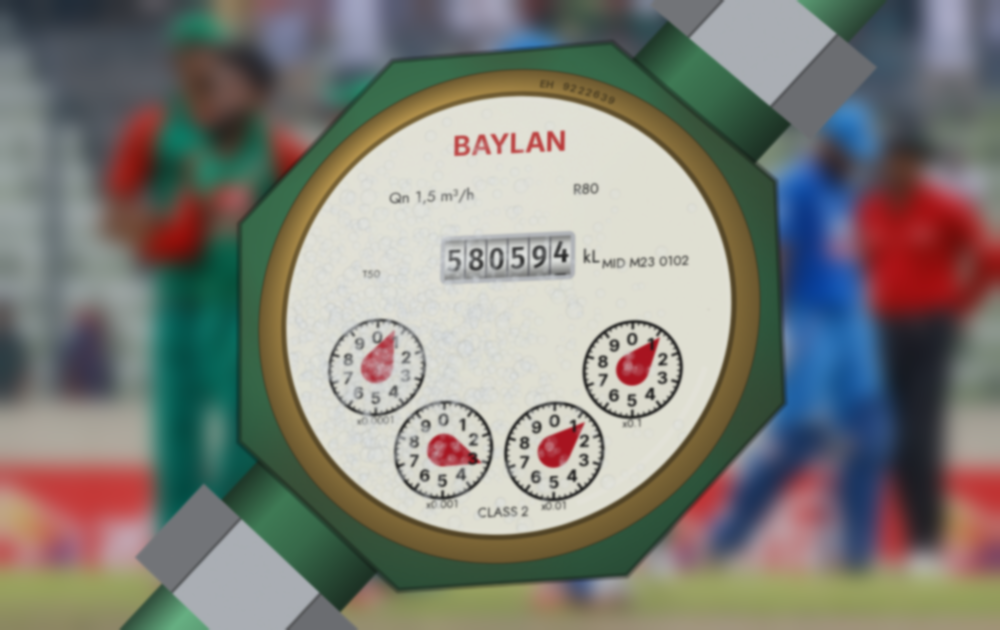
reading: {"value": 580594.1130, "unit": "kL"}
